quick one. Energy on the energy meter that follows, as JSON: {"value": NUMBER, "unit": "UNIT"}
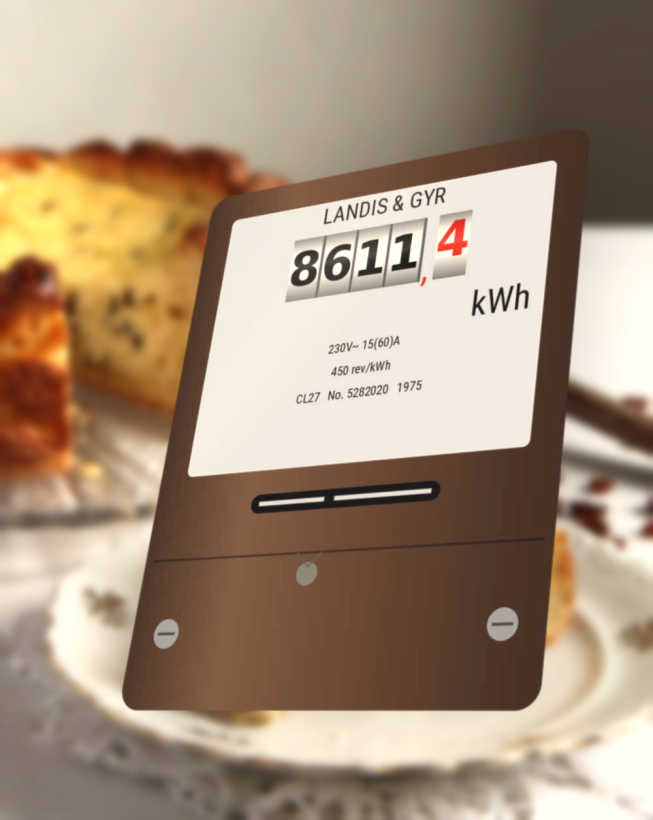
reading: {"value": 8611.4, "unit": "kWh"}
